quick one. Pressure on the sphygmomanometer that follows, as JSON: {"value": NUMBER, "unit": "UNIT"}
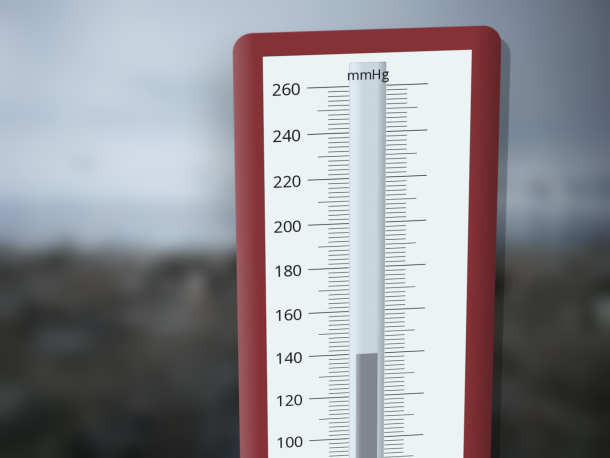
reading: {"value": 140, "unit": "mmHg"}
